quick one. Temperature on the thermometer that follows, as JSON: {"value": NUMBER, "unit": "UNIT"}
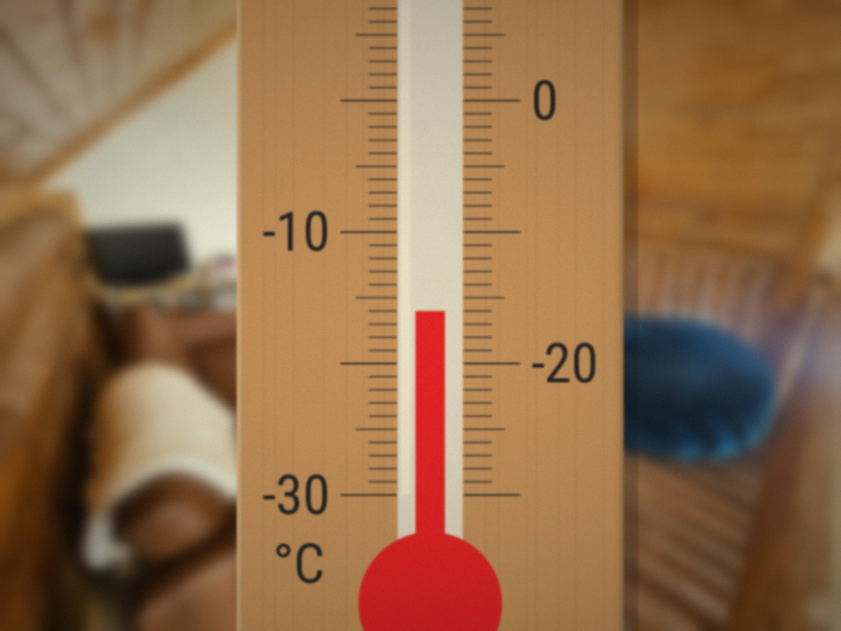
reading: {"value": -16, "unit": "°C"}
